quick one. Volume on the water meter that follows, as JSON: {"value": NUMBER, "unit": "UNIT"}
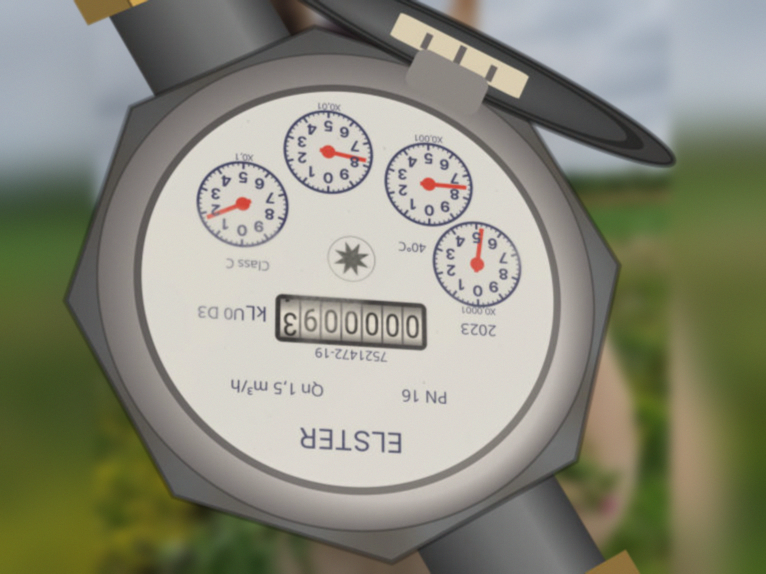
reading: {"value": 93.1775, "unit": "kL"}
